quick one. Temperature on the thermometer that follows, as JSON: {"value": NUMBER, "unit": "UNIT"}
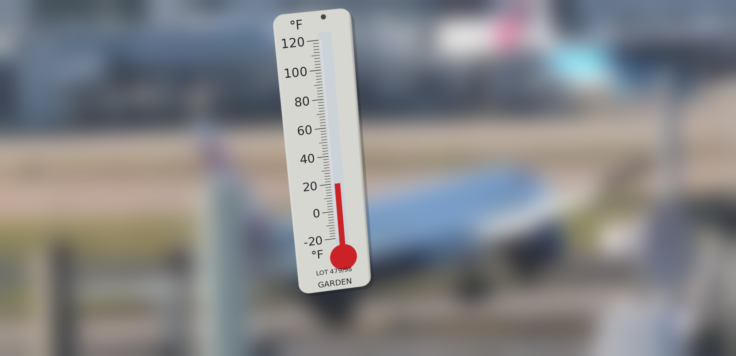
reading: {"value": 20, "unit": "°F"}
